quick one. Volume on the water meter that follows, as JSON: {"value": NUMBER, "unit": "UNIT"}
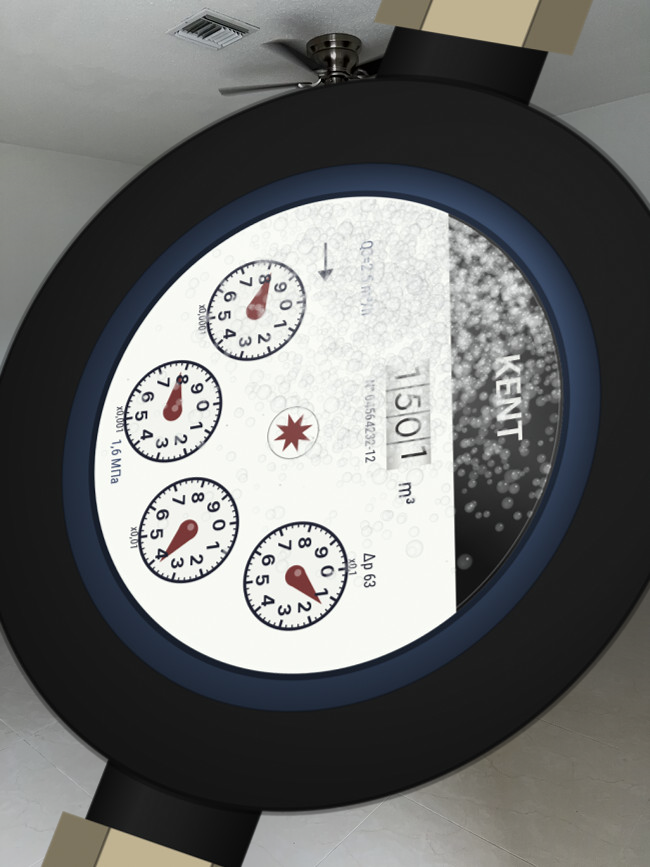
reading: {"value": 1501.1378, "unit": "m³"}
